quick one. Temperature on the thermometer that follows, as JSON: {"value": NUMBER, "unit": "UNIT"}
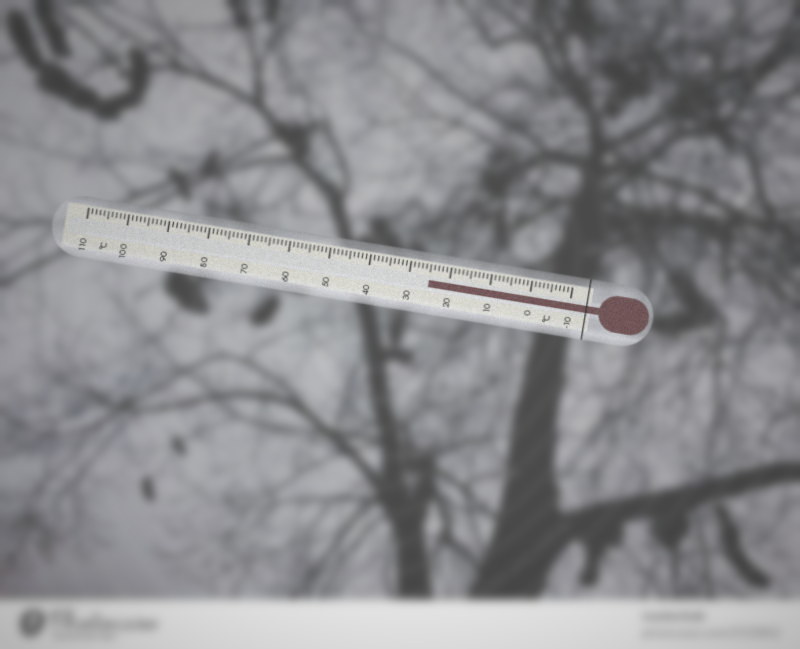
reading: {"value": 25, "unit": "°C"}
